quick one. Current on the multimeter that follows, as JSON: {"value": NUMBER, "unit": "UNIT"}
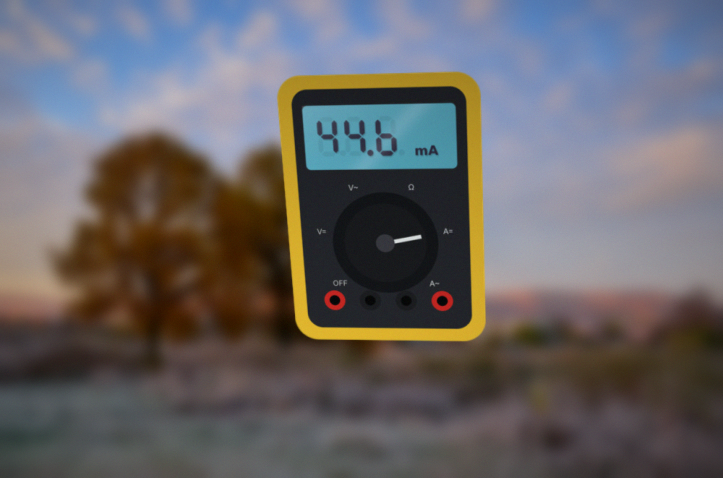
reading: {"value": 44.6, "unit": "mA"}
